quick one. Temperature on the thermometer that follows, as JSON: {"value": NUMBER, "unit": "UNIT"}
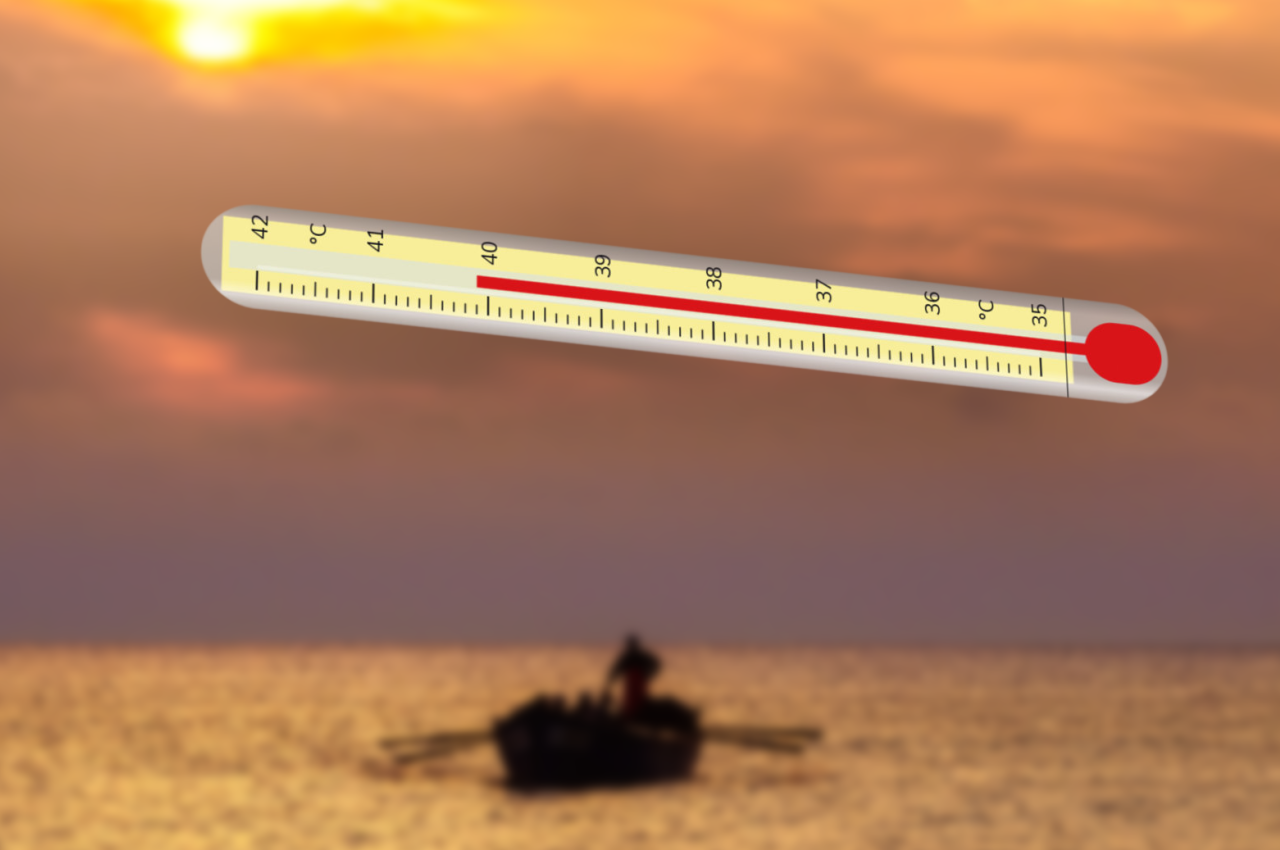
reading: {"value": 40.1, "unit": "°C"}
